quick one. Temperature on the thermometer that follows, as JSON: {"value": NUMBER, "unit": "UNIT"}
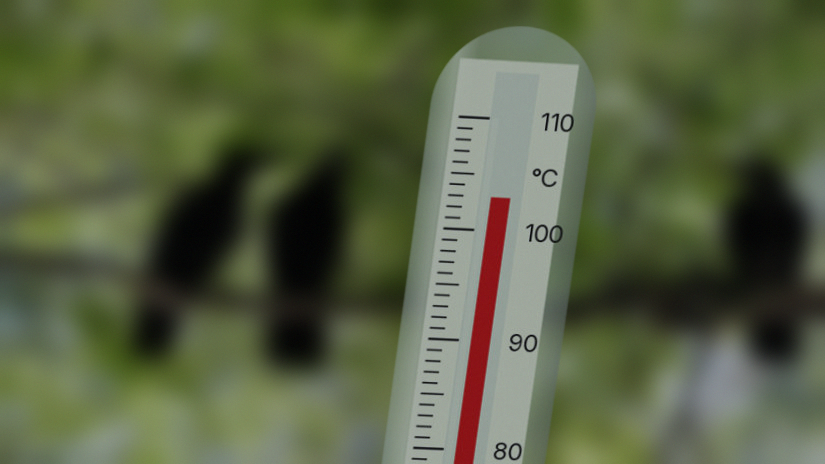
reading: {"value": 103, "unit": "°C"}
